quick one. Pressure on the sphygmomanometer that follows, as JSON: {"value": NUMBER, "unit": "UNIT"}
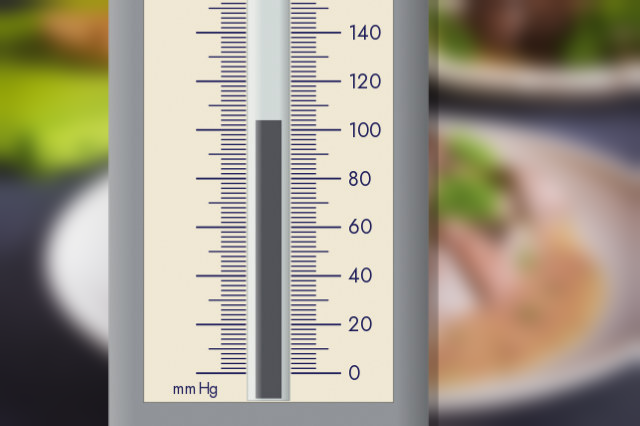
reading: {"value": 104, "unit": "mmHg"}
